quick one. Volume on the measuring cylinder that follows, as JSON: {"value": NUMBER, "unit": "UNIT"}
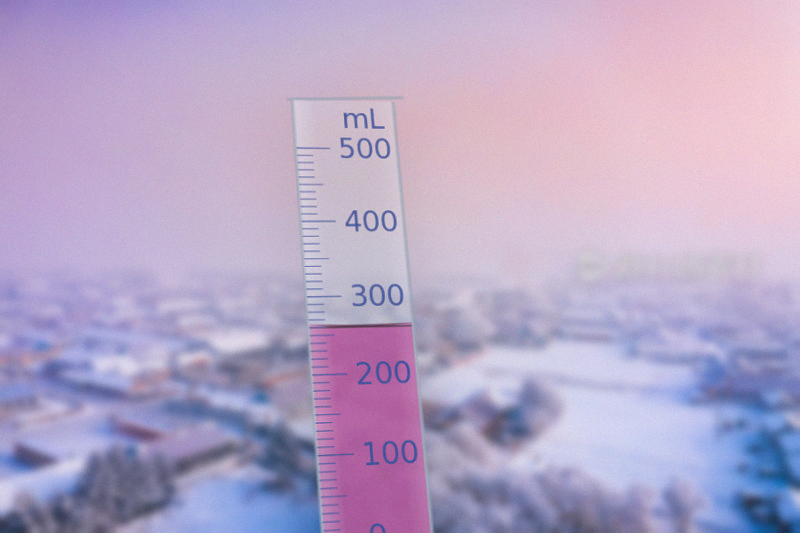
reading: {"value": 260, "unit": "mL"}
